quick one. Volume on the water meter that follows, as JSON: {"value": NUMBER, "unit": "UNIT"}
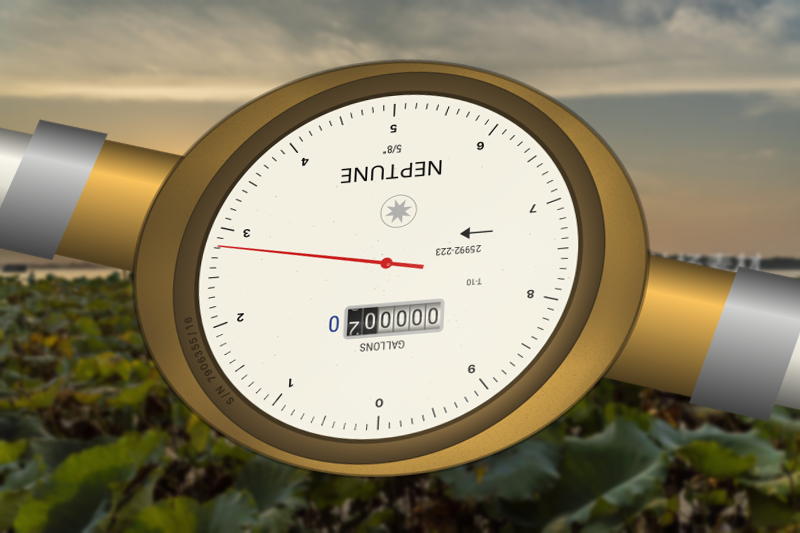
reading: {"value": 22.8, "unit": "gal"}
